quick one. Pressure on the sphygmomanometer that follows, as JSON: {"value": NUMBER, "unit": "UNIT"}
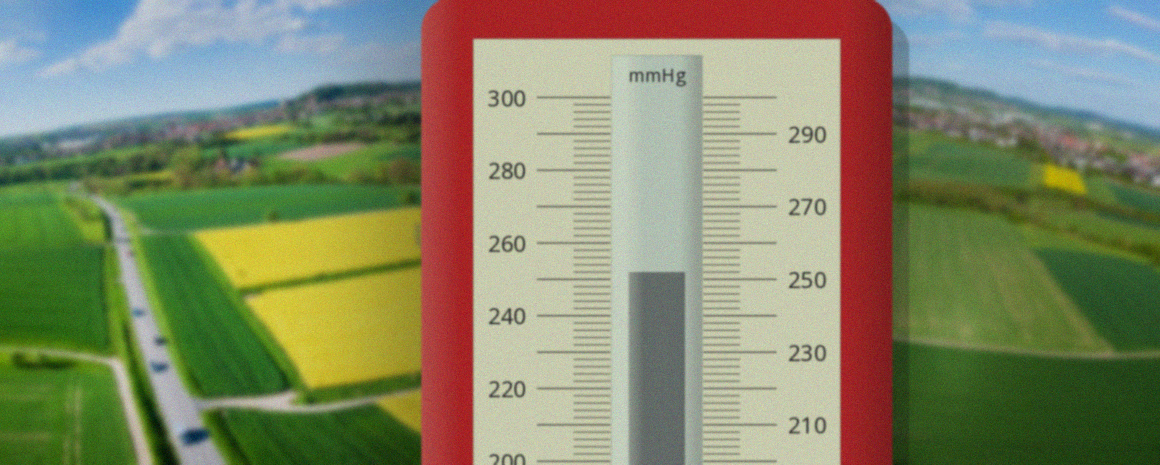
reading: {"value": 252, "unit": "mmHg"}
